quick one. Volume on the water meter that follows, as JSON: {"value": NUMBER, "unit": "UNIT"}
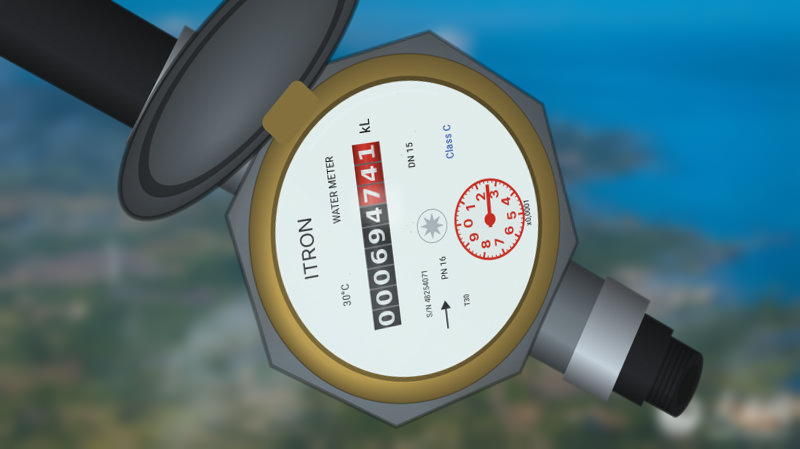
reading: {"value": 694.7412, "unit": "kL"}
